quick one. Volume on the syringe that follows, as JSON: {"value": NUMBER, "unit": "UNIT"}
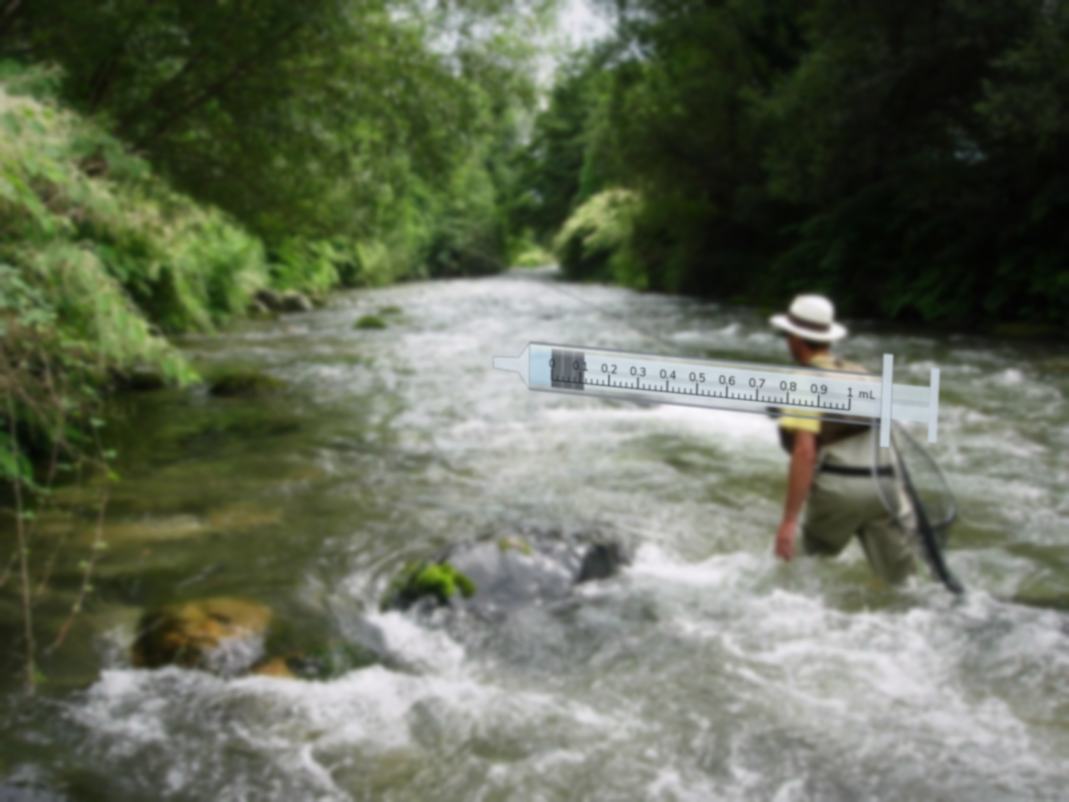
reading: {"value": 0, "unit": "mL"}
